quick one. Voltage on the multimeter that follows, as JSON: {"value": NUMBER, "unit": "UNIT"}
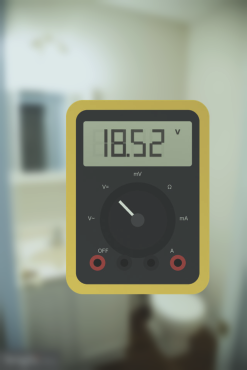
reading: {"value": 18.52, "unit": "V"}
